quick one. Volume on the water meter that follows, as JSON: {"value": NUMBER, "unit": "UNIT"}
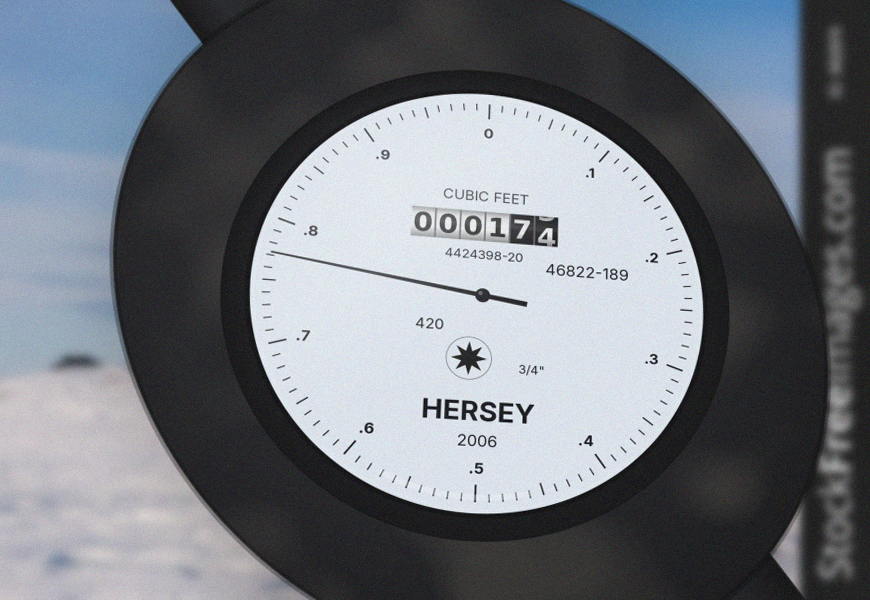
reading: {"value": 173.77, "unit": "ft³"}
